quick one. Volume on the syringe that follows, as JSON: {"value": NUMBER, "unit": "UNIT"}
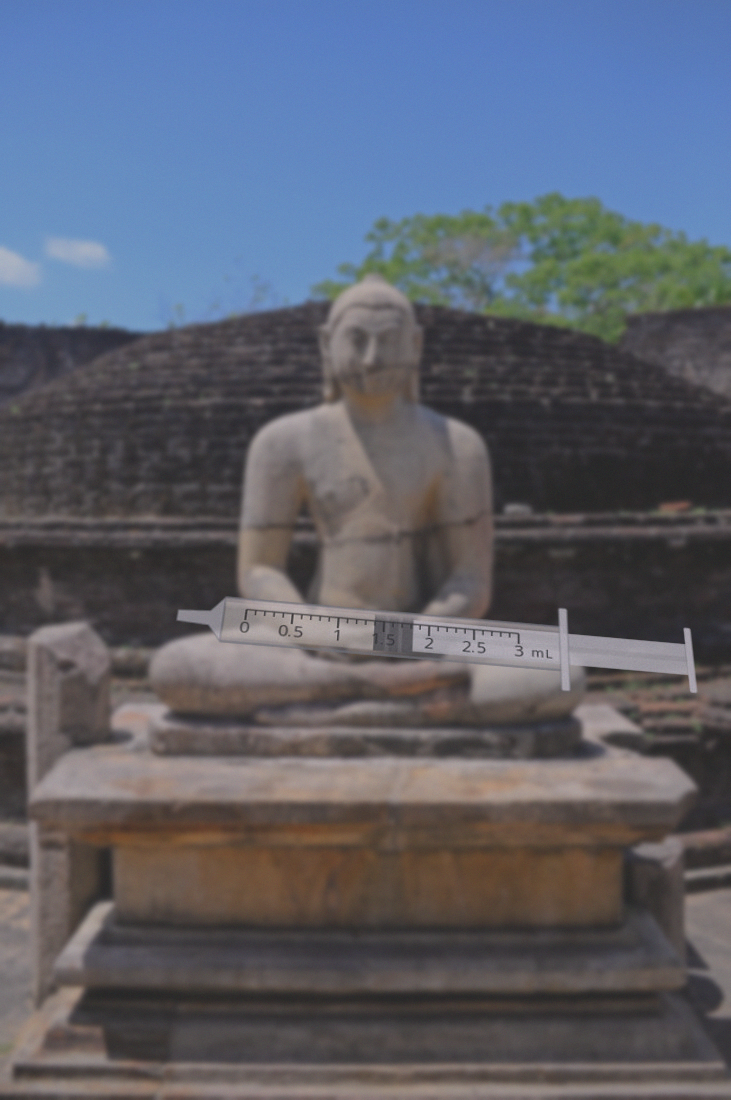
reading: {"value": 1.4, "unit": "mL"}
